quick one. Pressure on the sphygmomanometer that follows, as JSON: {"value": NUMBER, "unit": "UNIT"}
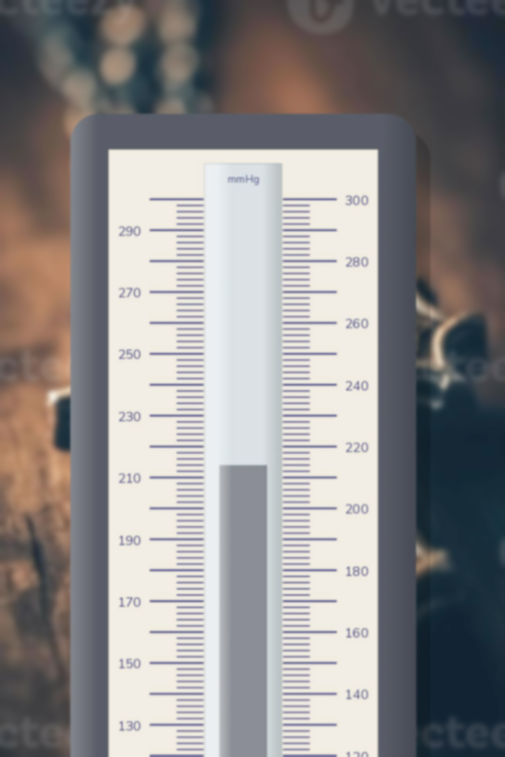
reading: {"value": 214, "unit": "mmHg"}
